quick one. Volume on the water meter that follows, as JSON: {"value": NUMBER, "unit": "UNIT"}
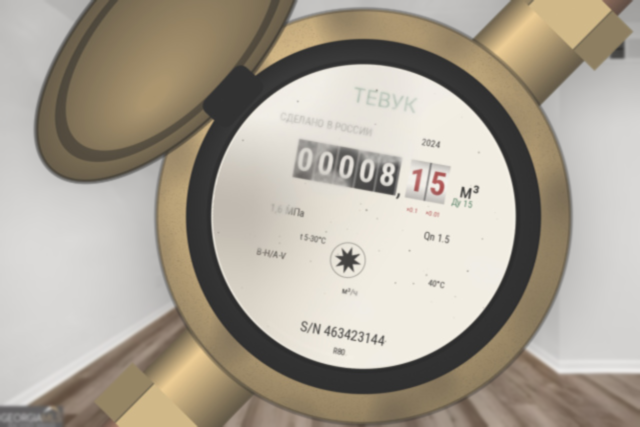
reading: {"value": 8.15, "unit": "m³"}
